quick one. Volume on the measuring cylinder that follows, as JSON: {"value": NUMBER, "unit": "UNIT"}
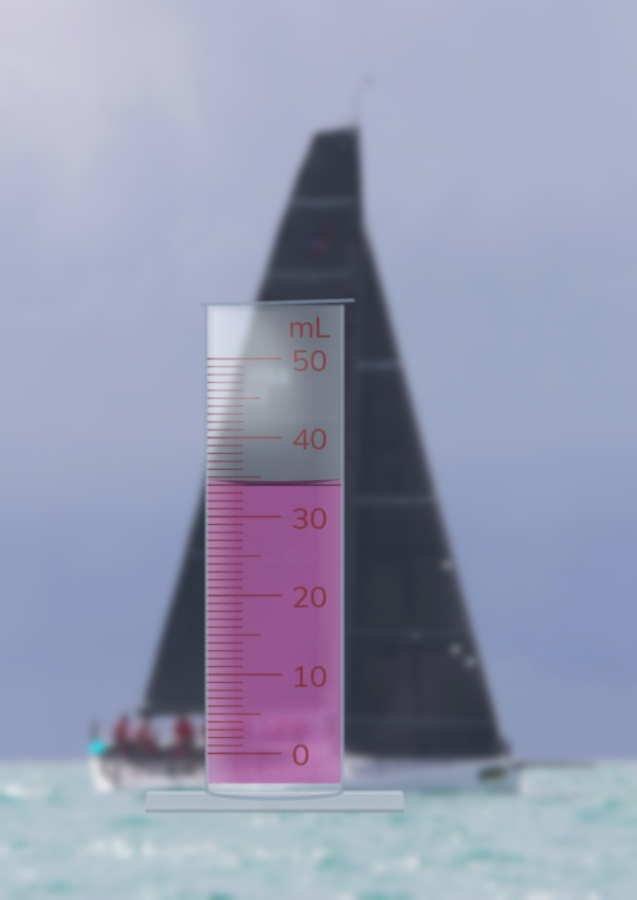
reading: {"value": 34, "unit": "mL"}
